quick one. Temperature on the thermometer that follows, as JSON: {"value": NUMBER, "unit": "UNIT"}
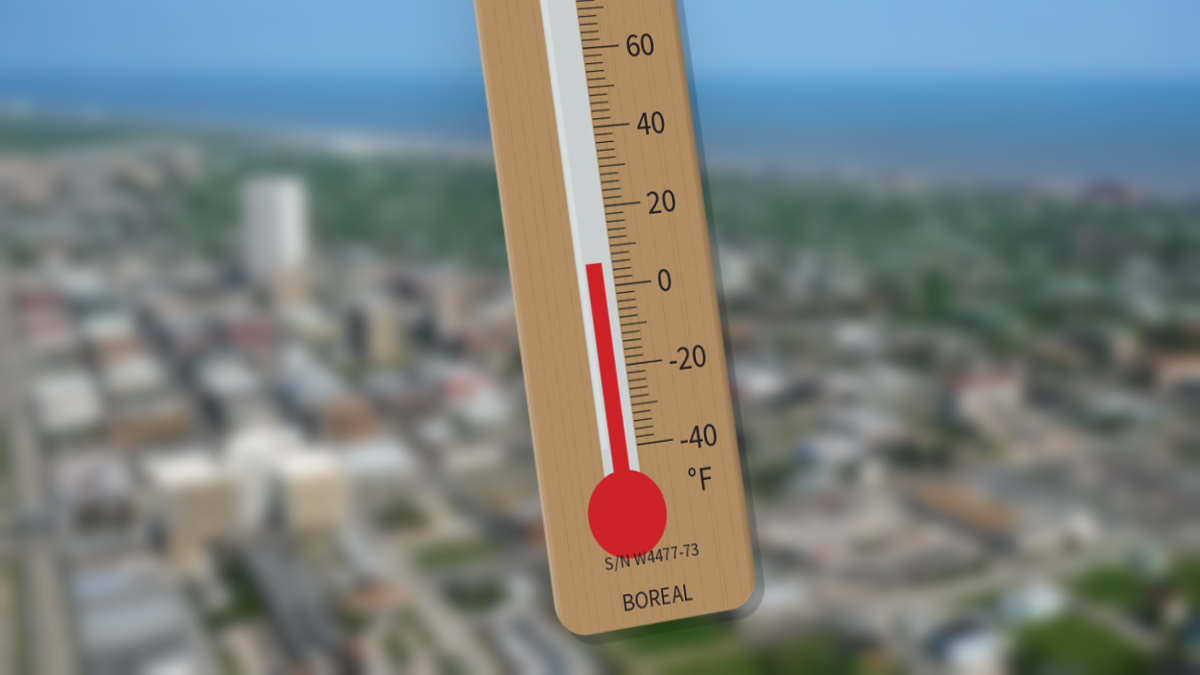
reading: {"value": 6, "unit": "°F"}
